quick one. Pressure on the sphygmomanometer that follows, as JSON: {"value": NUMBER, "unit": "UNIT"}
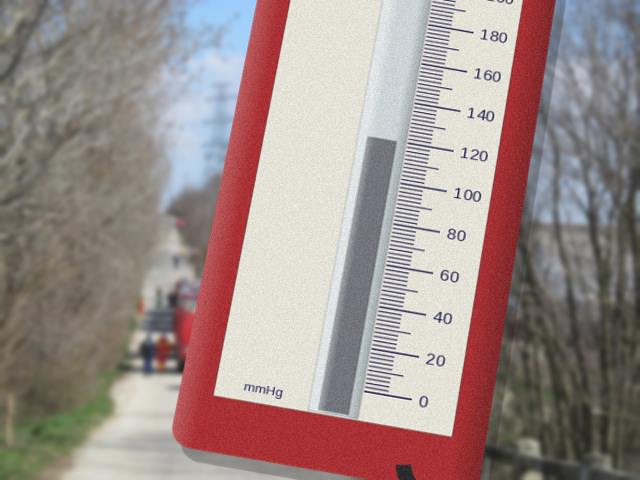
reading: {"value": 120, "unit": "mmHg"}
